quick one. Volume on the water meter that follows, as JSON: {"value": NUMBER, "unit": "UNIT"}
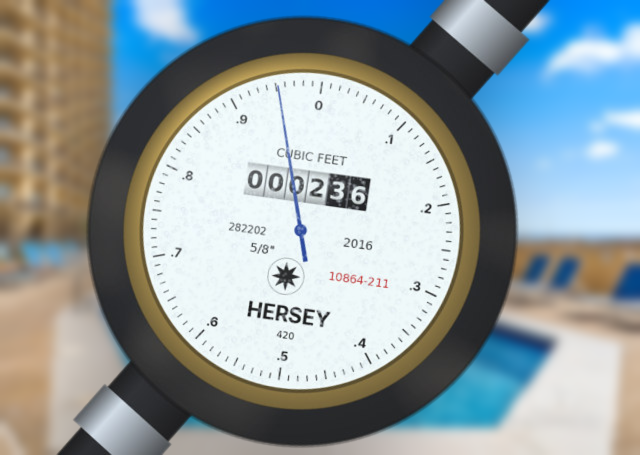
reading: {"value": 235.95, "unit": "ft³"}
